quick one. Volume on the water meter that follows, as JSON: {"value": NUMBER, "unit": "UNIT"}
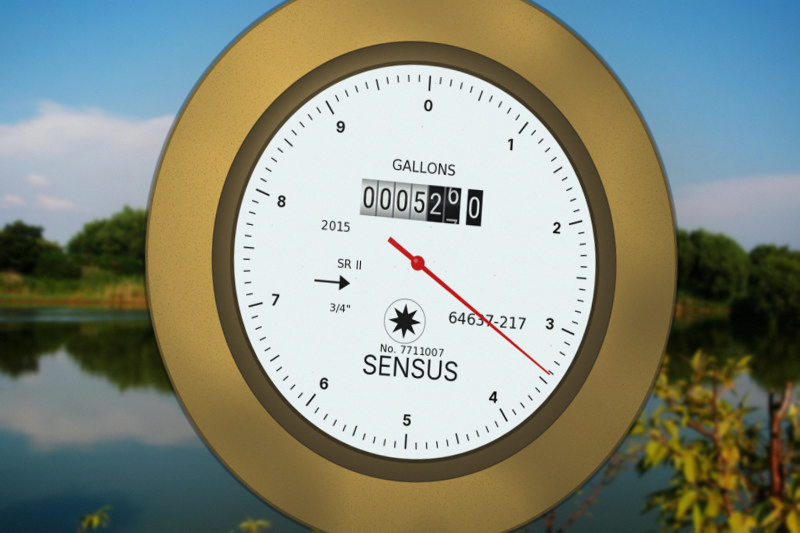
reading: {"value": 5263.4, "unit": "gal"}
